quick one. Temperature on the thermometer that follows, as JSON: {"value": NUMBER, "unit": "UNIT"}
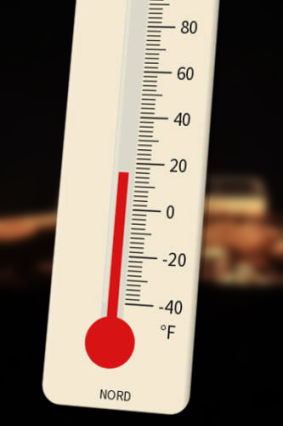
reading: {"value": 16, "unit": "°F"}
